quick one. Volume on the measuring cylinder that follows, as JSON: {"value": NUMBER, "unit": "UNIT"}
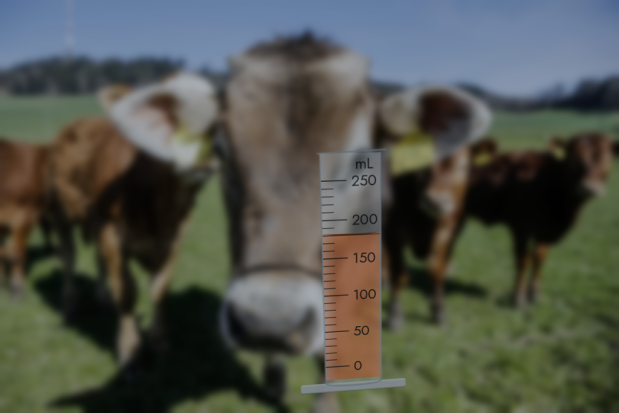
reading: {"value": 180, "unit": "mL"}
